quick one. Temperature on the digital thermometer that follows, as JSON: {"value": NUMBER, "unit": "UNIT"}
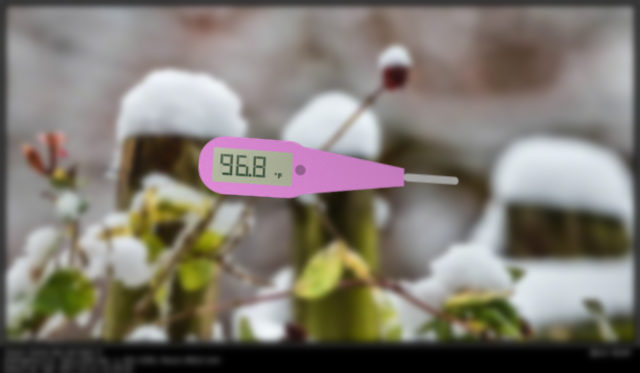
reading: {"value": 96.8, "unit": "°F"}
